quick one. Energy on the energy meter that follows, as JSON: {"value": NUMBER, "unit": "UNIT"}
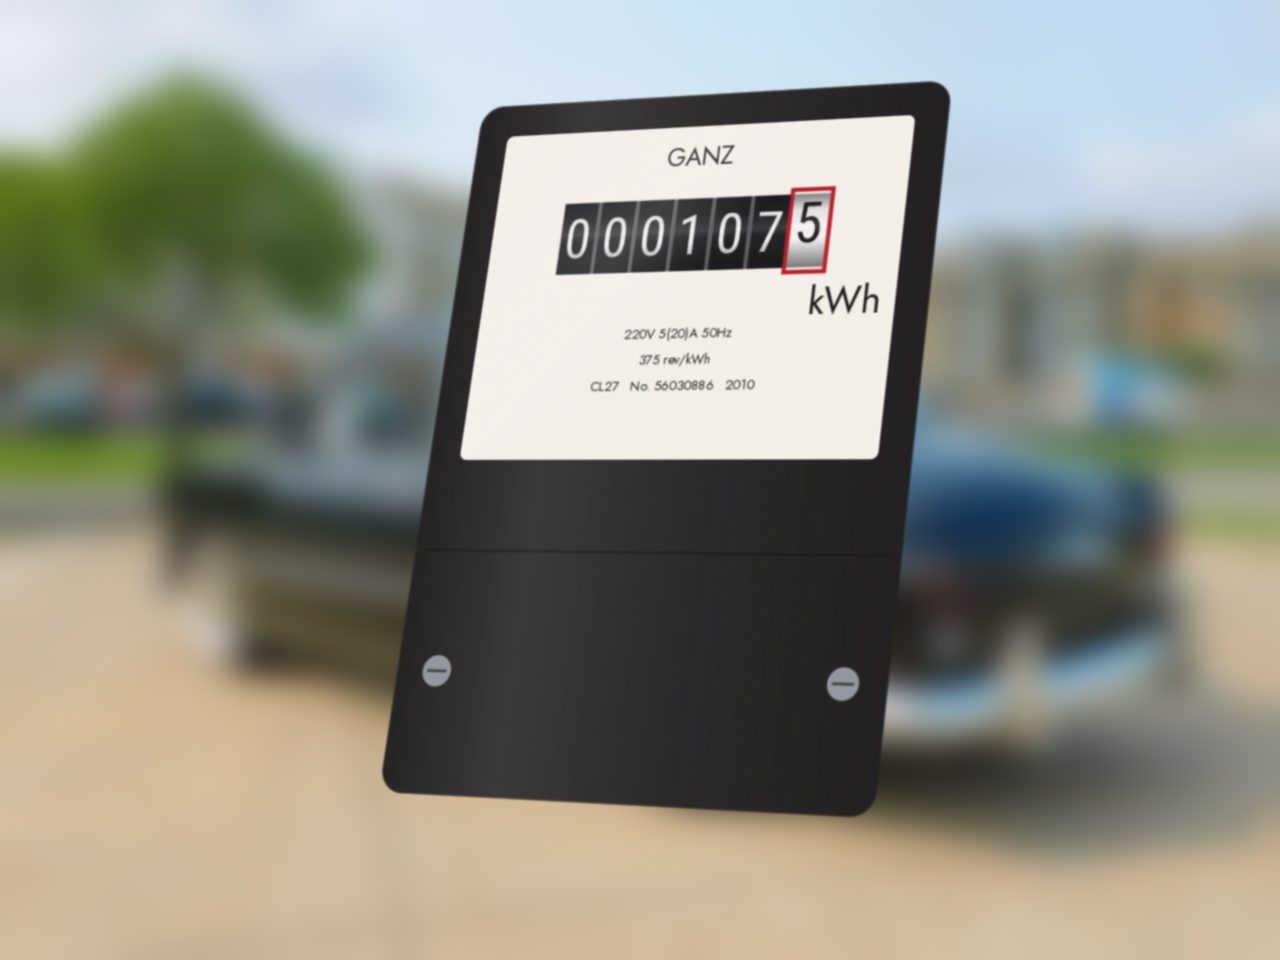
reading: {"value": 107.5, "unit": "kWh"}
